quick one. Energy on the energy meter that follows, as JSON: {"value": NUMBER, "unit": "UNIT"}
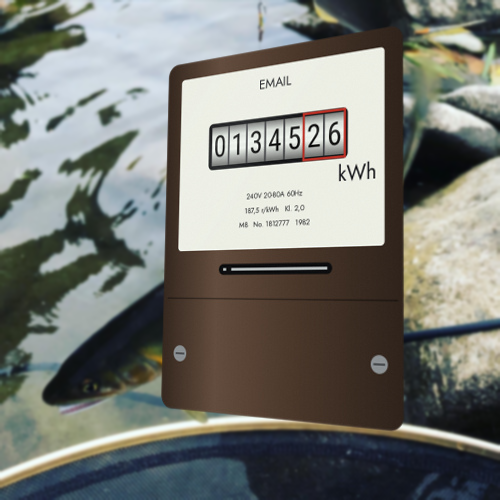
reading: {"value": 1345.26, "unit": "kWh"}
